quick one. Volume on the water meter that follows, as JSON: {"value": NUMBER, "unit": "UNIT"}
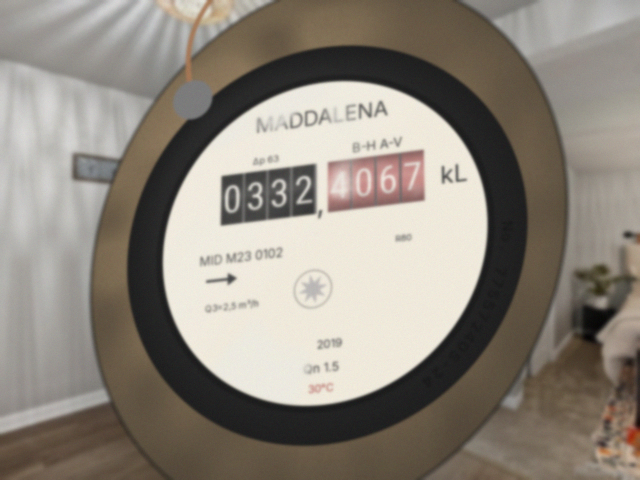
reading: {"value": 332.4067, "unit": "kL"}
